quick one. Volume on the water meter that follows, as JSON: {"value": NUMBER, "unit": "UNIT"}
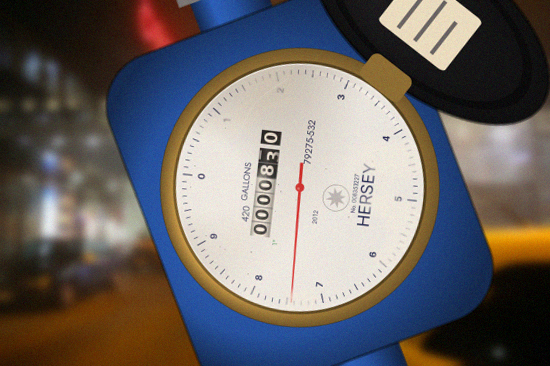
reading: {"value": 827.4, "unit": "gal"}
